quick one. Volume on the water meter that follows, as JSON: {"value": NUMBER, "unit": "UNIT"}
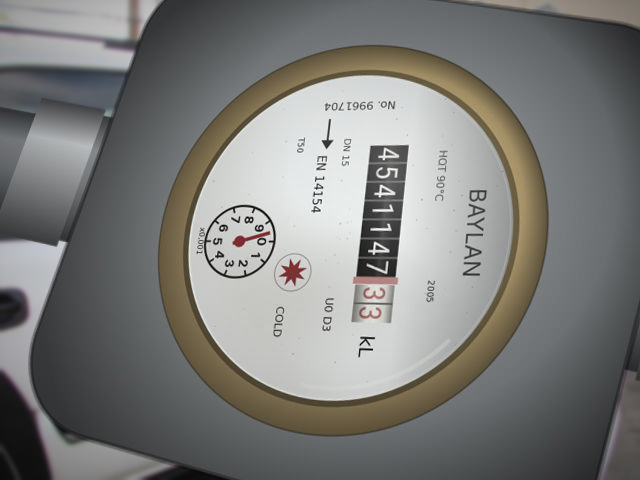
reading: {"value": 4541147.329, "unit": "kL"}
